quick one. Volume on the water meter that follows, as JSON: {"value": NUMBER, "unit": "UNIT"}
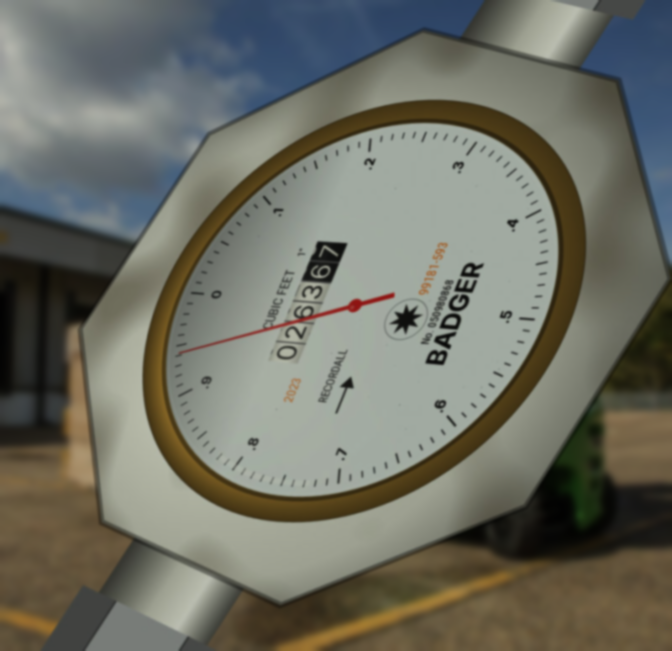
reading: {"value": 26366.94, "unit": "ft³"}
